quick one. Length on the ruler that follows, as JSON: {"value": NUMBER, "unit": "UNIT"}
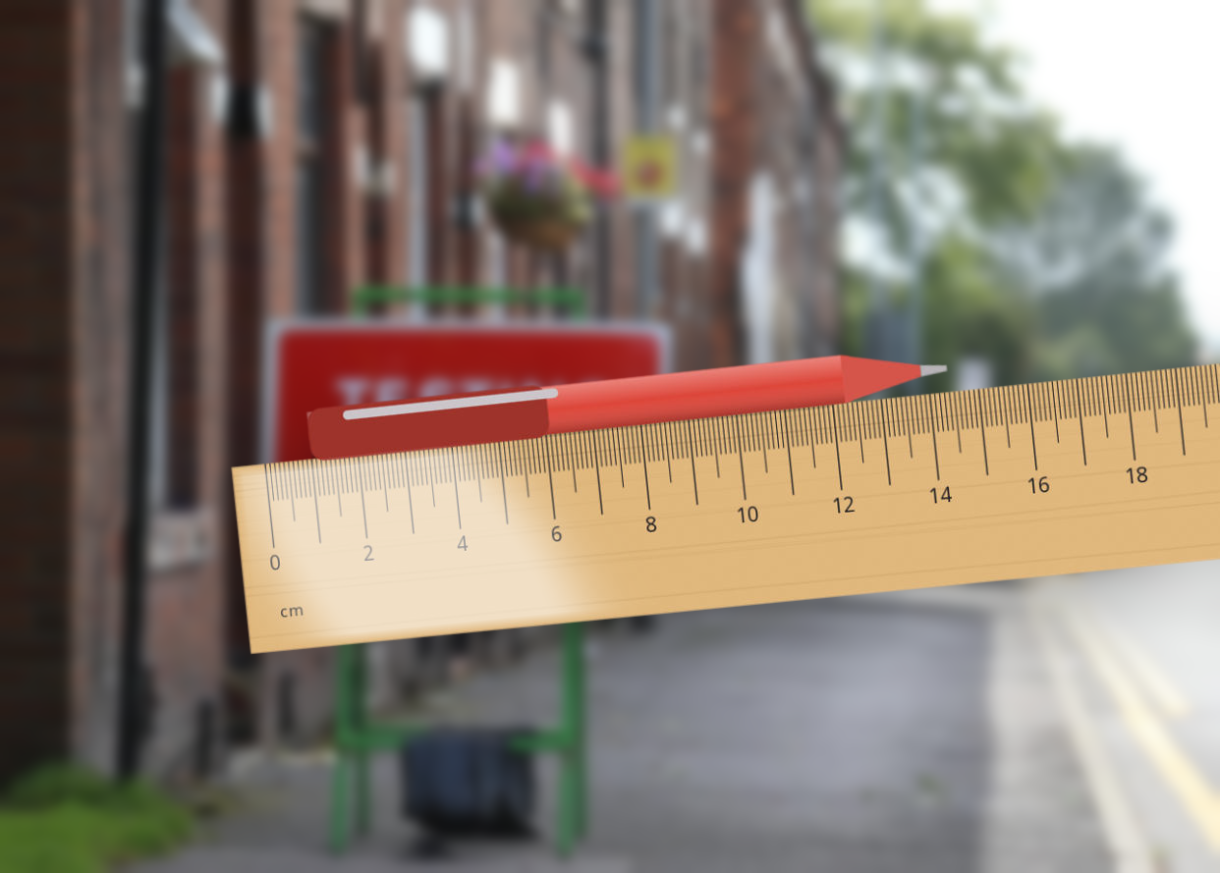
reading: {"value": 13.4, "unit": "cm"}
